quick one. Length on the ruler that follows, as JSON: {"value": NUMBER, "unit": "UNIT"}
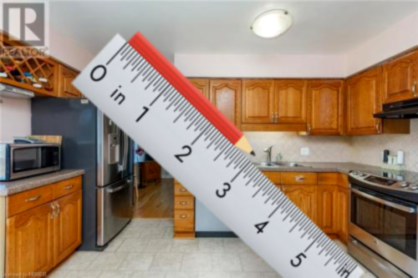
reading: {"value": 3, "unit": "in"}
